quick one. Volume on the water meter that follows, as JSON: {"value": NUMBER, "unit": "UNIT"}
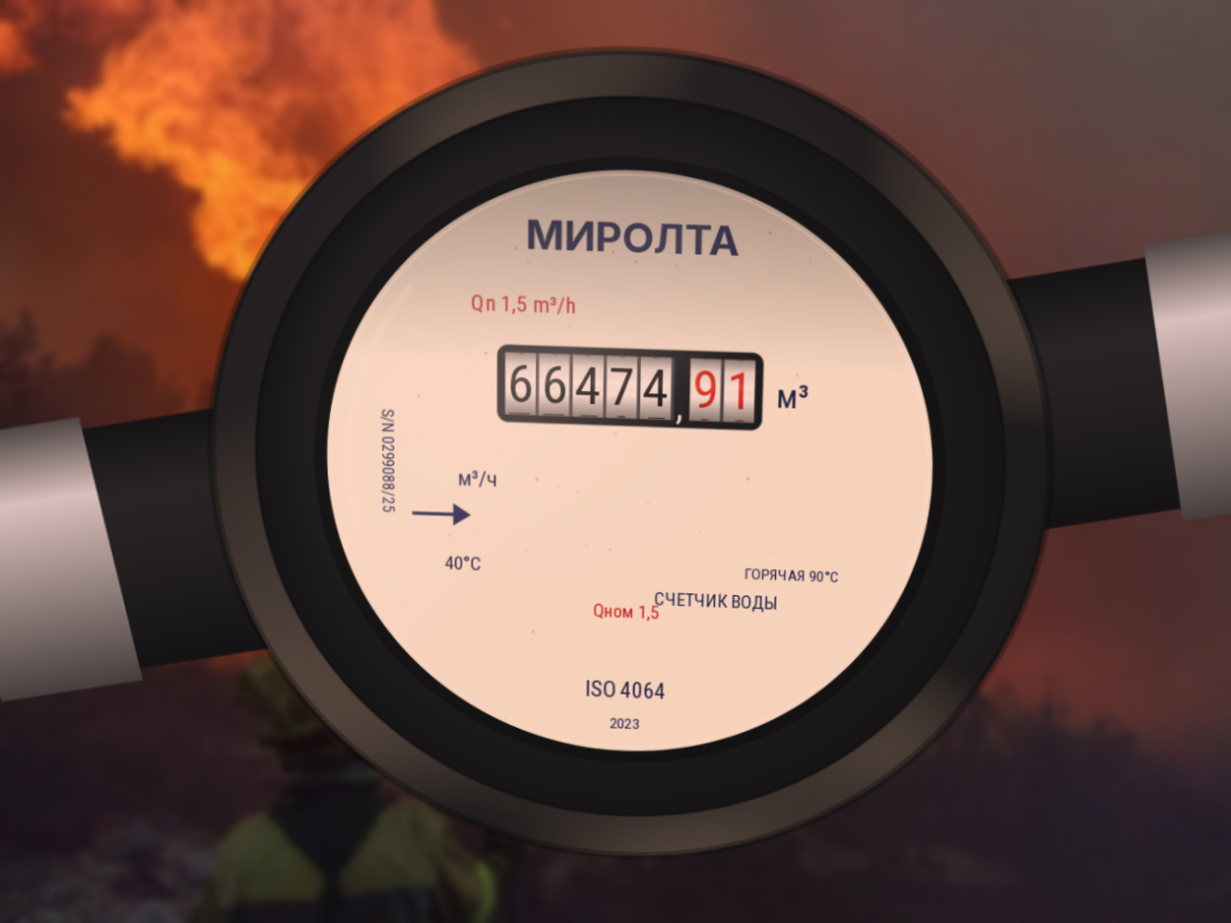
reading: {"value": 66474.91, "unit": "m³"}
